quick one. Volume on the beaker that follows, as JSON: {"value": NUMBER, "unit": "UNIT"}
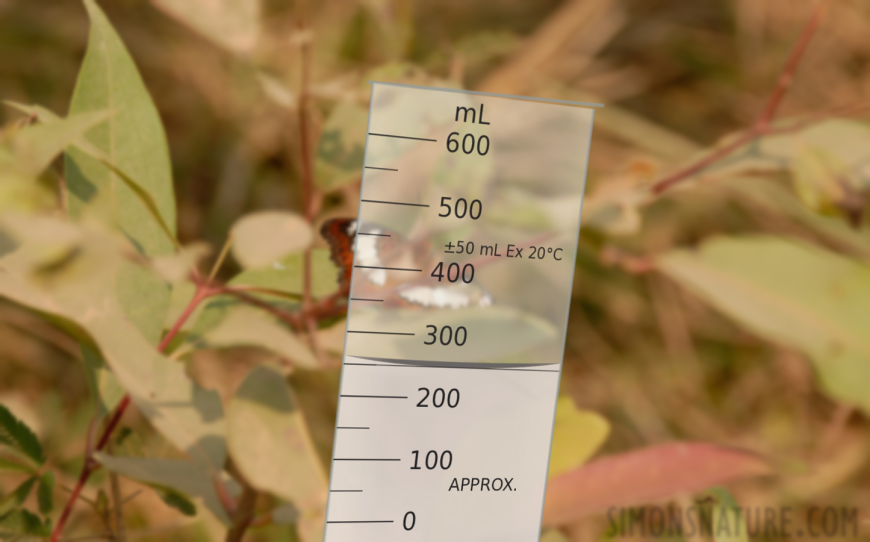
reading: {"value": 250, "unit": "mL"}
